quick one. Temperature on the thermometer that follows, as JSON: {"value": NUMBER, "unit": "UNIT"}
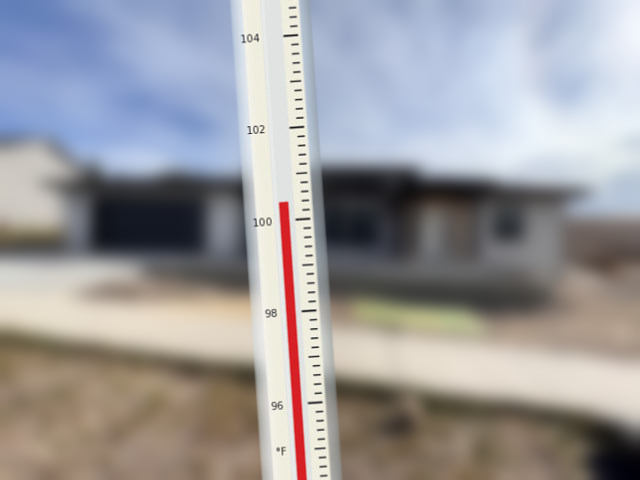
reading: {"value": 100.4, "unit": "°F"}
